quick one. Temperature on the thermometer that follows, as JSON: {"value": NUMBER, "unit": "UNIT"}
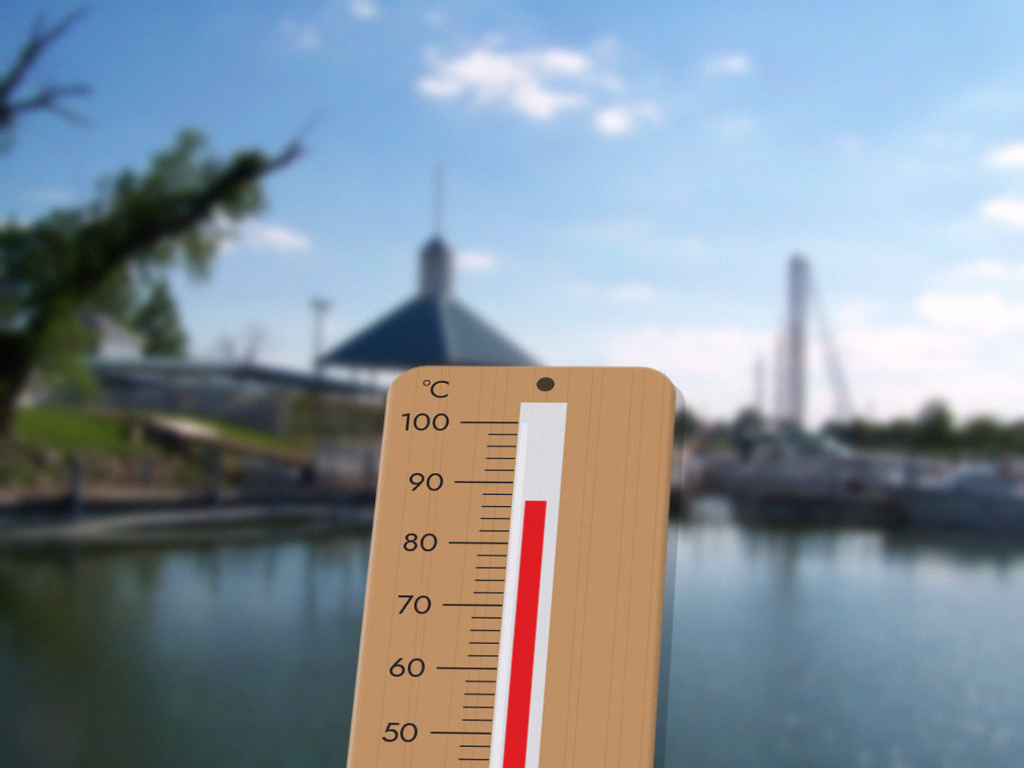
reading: {"value": 87, "unit": "°C"}
